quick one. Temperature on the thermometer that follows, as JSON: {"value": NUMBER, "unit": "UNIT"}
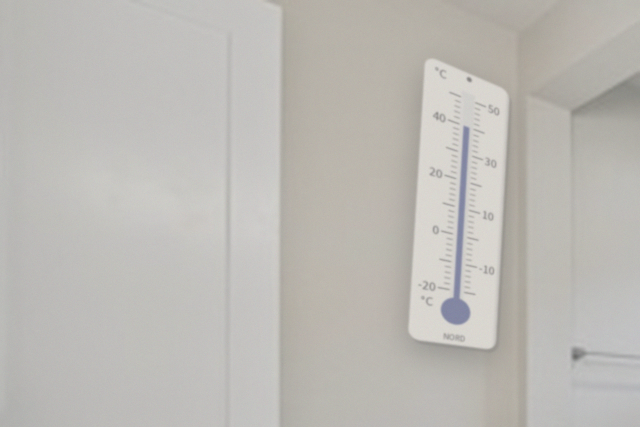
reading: {"value": 40, "unit": "°C"}
